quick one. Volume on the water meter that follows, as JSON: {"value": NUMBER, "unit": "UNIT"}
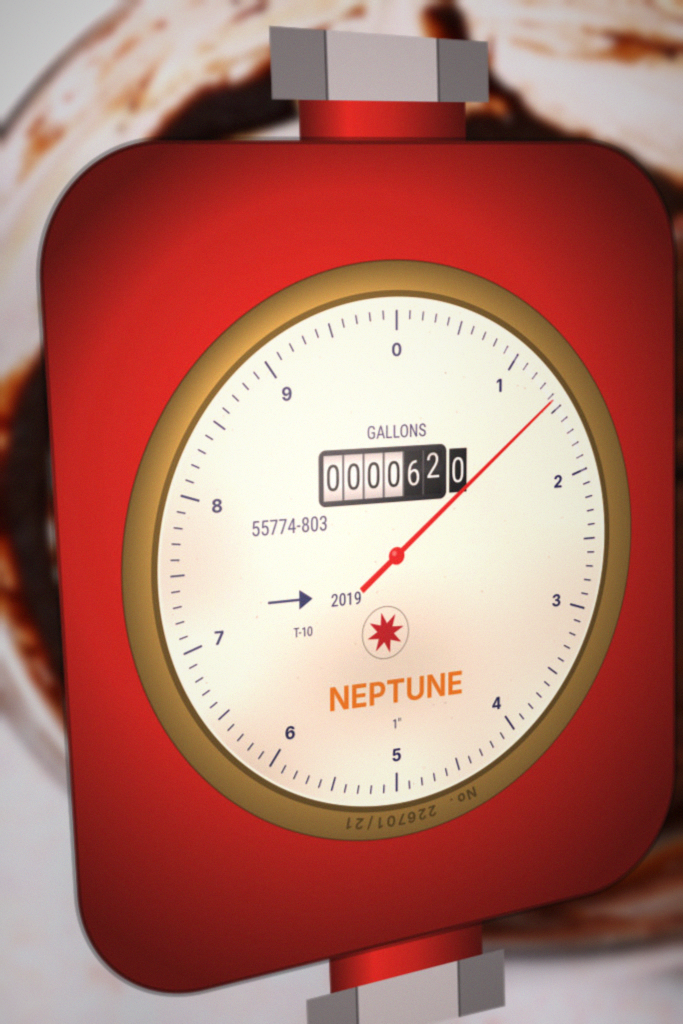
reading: {"value": 621.4, "unit": "gal"}
